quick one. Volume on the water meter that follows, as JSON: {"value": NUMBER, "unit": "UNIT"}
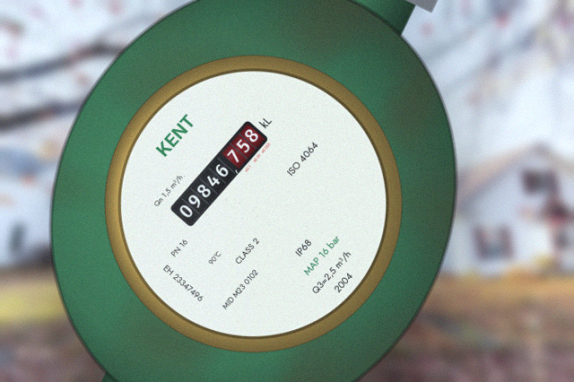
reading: {"value": 9846.758, "unit": "kL"}
